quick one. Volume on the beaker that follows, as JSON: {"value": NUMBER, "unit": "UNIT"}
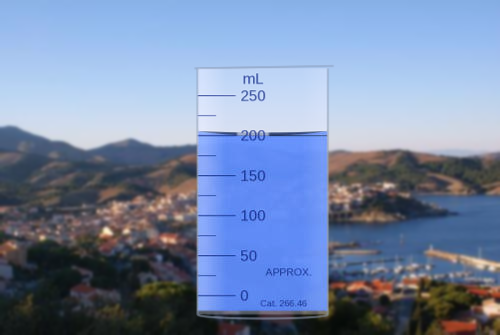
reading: {"value": 200, "unit": "mL"}
